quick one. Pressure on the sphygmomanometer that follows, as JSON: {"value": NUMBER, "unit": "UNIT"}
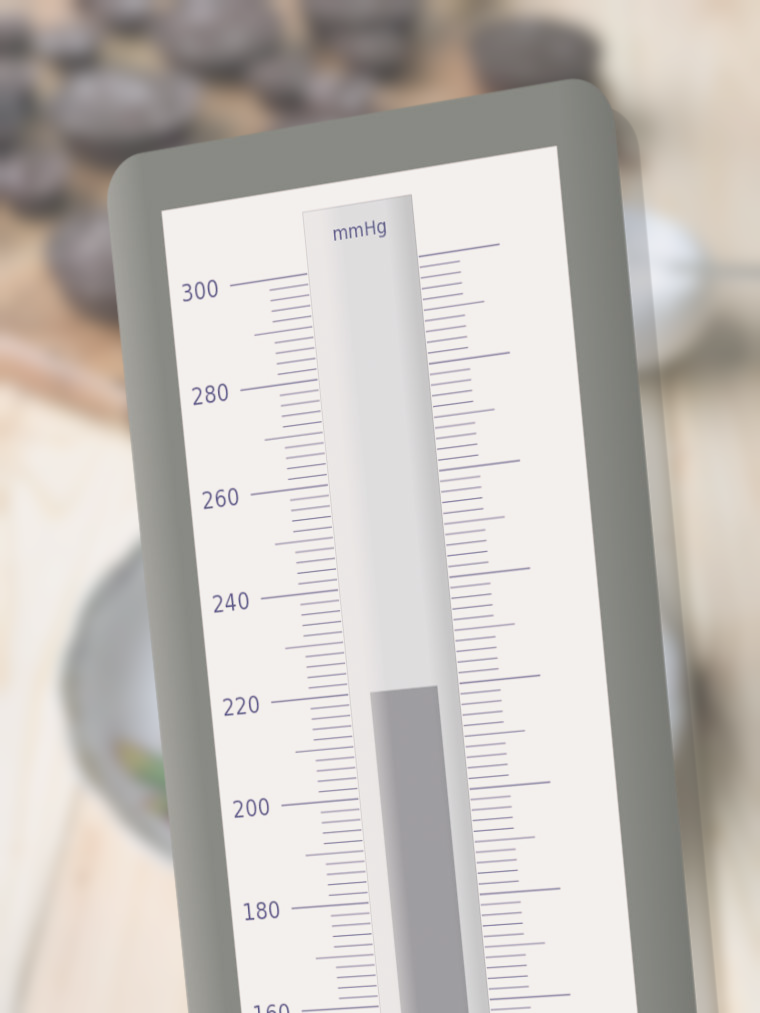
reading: {"value": 220, "unit": "mmHg"}
